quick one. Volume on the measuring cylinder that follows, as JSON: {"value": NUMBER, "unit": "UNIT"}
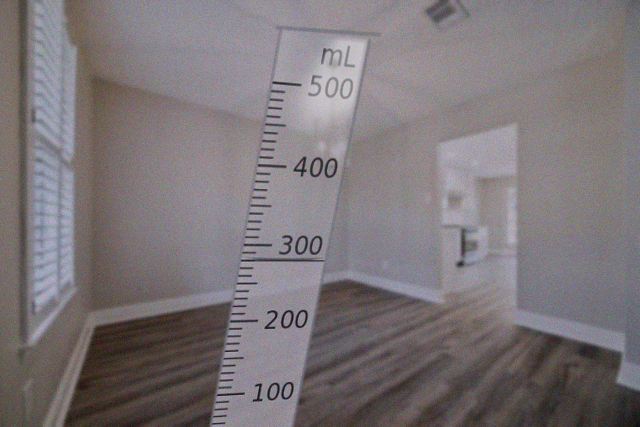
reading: {"value": 280, "unit": "mL"}
